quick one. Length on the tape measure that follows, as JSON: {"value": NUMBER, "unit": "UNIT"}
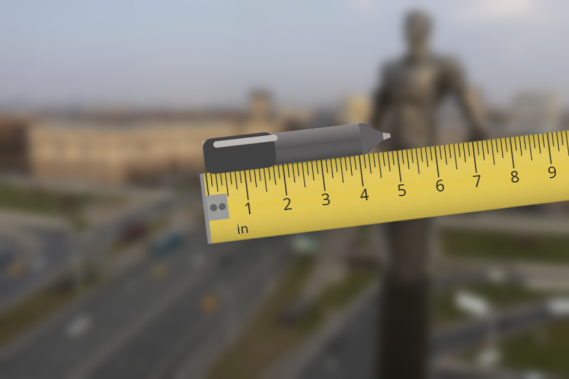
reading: {"value": 4.875, "unit": "in"}
